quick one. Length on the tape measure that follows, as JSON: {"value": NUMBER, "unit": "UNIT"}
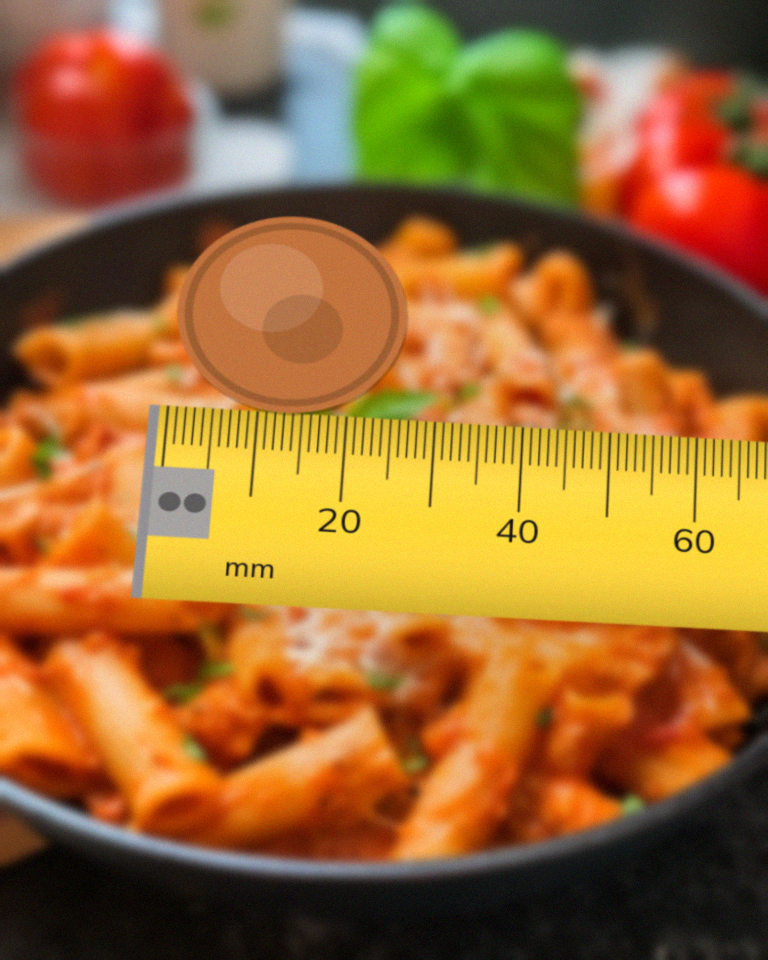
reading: {"value": 26, "unit": "mm"}
